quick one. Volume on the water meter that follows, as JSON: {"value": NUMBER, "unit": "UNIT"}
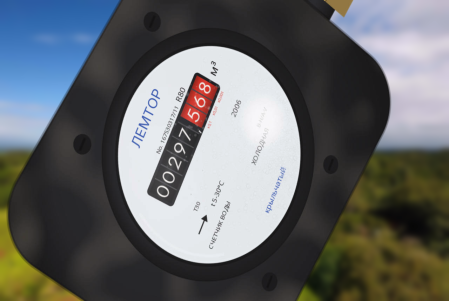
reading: {"value": 297.568, "unit": "m³"}
